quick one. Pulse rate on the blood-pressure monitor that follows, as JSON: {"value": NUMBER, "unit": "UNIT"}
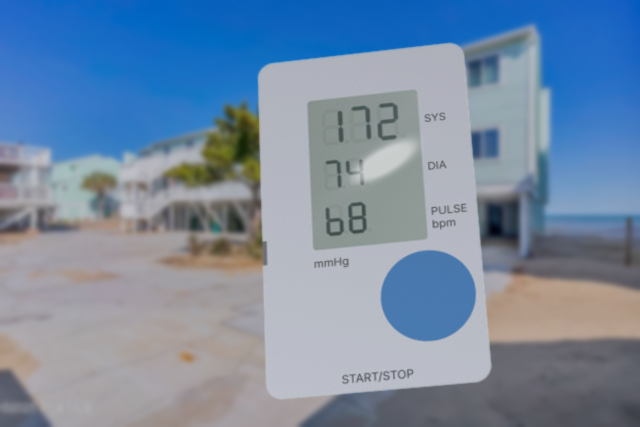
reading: {"value": 68, "unit": "bpm"}
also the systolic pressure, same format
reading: {"value": 172, "unit": "mmHg"}
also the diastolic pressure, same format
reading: {"value": 74, "unit": "mmHg"}
